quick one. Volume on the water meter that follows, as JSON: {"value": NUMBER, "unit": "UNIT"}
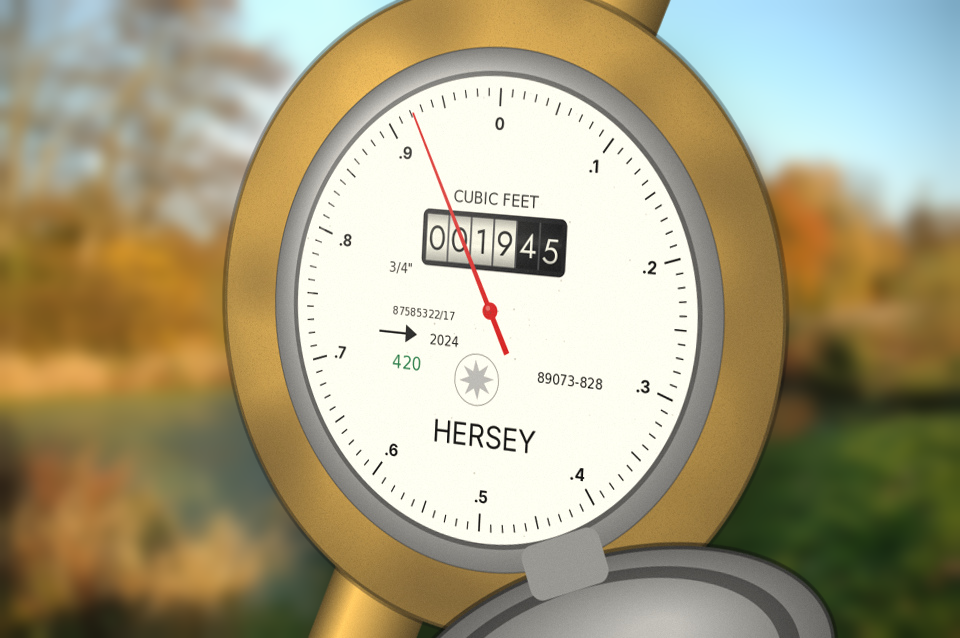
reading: {"value": 1944.92, "unit": "ft³"}
